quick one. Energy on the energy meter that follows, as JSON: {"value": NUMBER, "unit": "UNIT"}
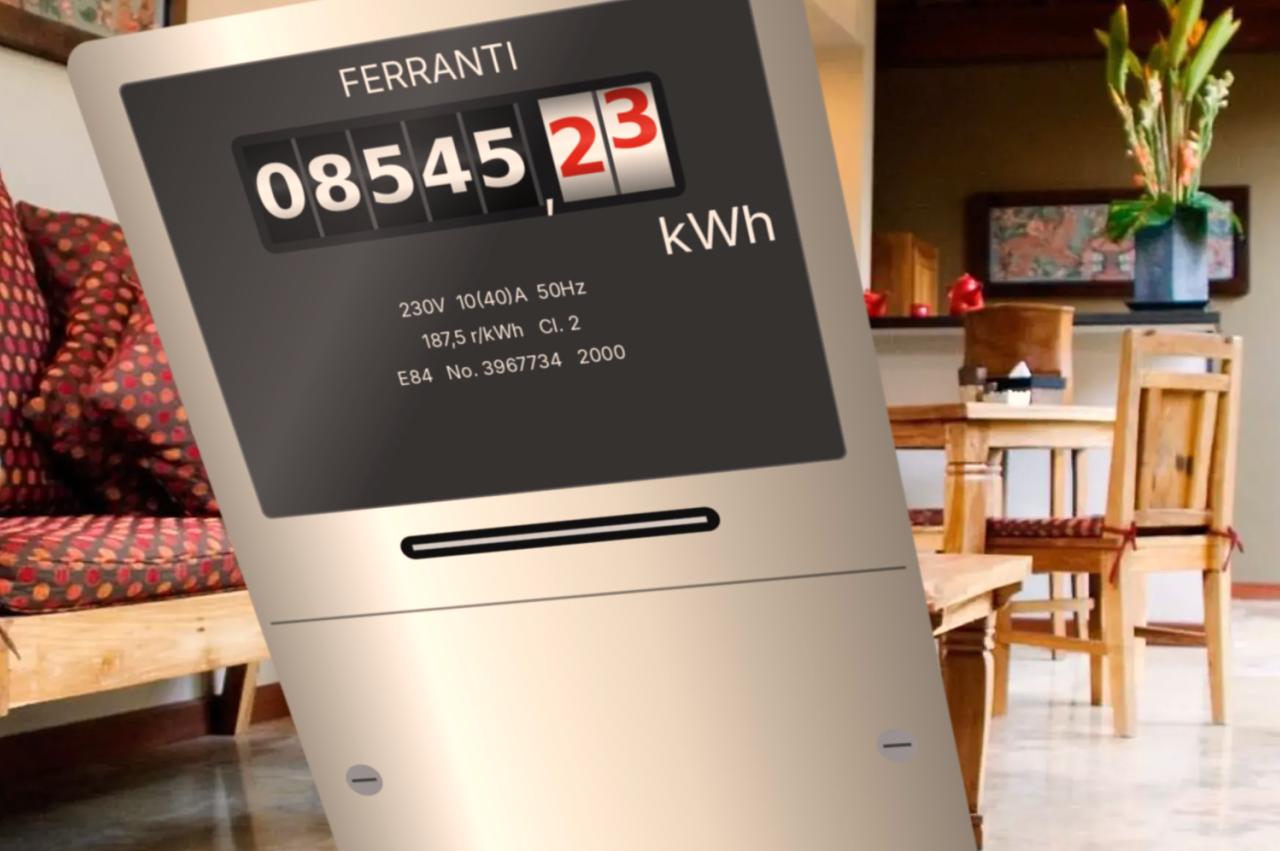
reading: {"value": 8545.23, "unit": "kWh"}
